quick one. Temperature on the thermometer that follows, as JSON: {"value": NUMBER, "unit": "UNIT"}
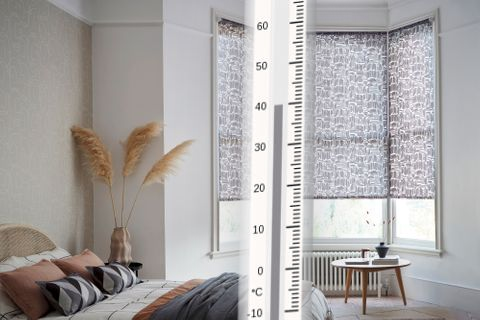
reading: {"value": 40, "unit": "°C"}
